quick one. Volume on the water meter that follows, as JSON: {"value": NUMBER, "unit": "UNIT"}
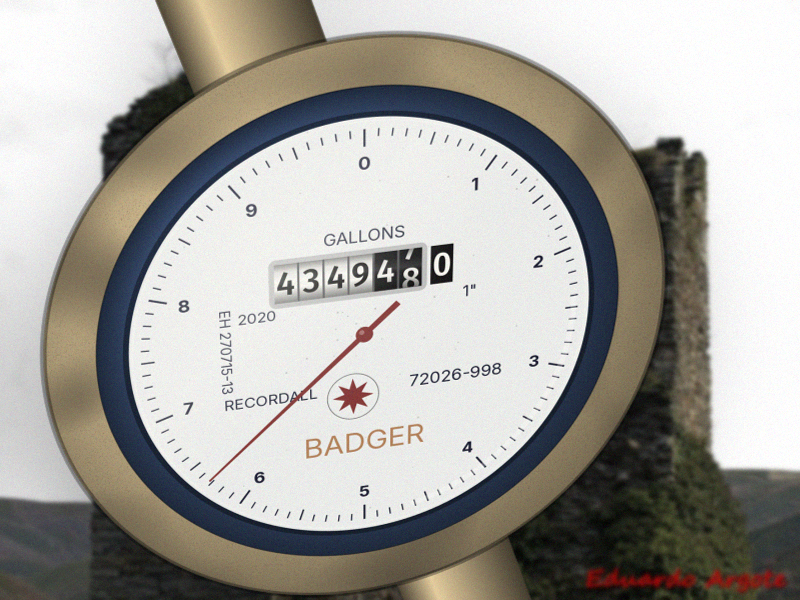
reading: {"value": 4349476.3, "unit": "gal"}
